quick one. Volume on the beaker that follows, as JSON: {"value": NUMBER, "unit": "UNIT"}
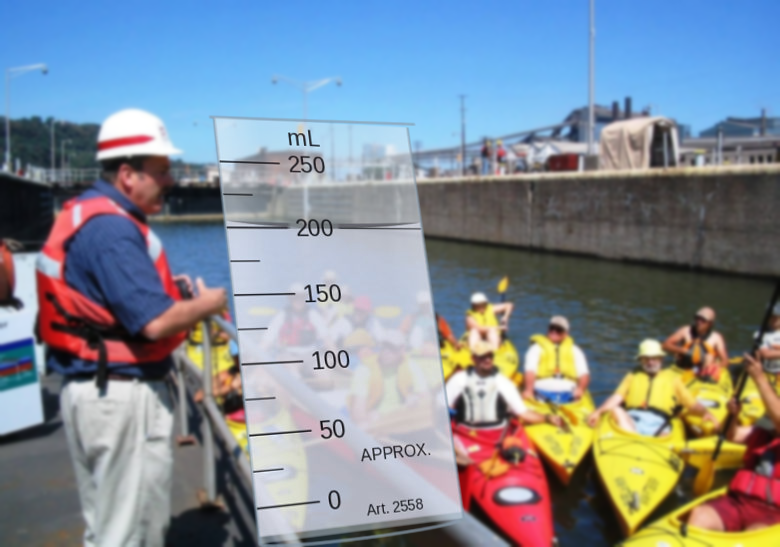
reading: {"value": 200, "unit": "mL"}
